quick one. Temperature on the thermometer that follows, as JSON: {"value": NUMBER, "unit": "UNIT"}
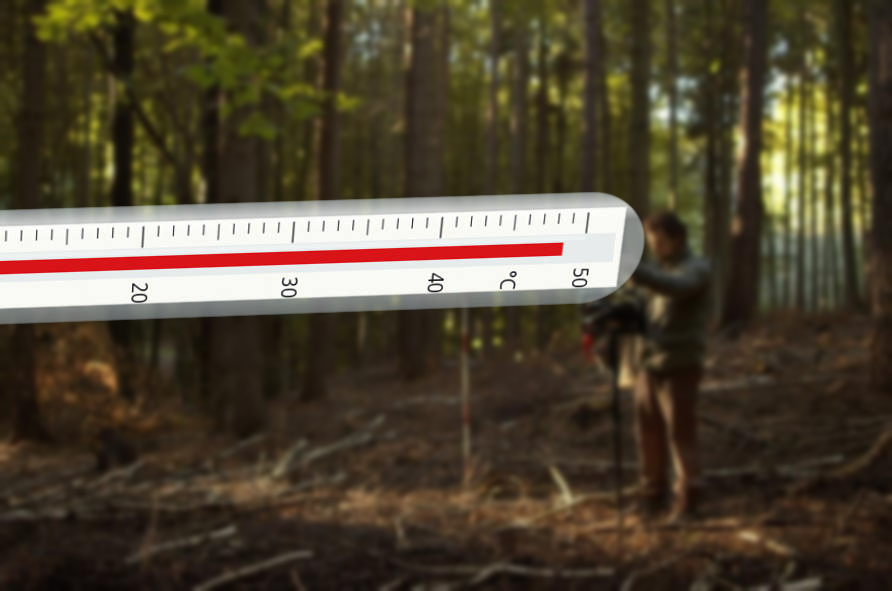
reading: {"value": 48.5, "unit": "°C"}
